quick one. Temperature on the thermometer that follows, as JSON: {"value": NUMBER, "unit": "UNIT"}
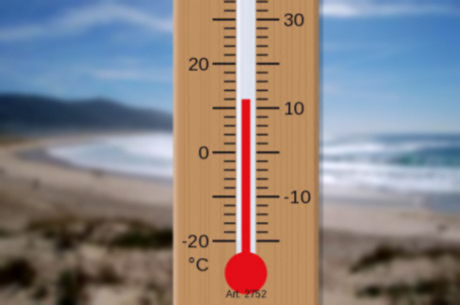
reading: {"value": 12, "unit": "°C"}
